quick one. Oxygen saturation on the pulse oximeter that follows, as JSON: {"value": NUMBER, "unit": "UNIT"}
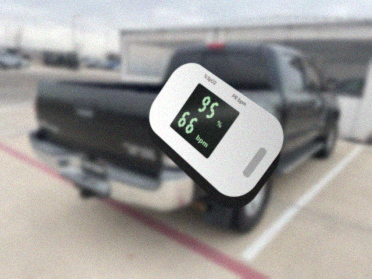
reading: {"value": 95, "unit": "%"}
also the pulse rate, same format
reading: {"value": 66, "unit": "bpm"}
